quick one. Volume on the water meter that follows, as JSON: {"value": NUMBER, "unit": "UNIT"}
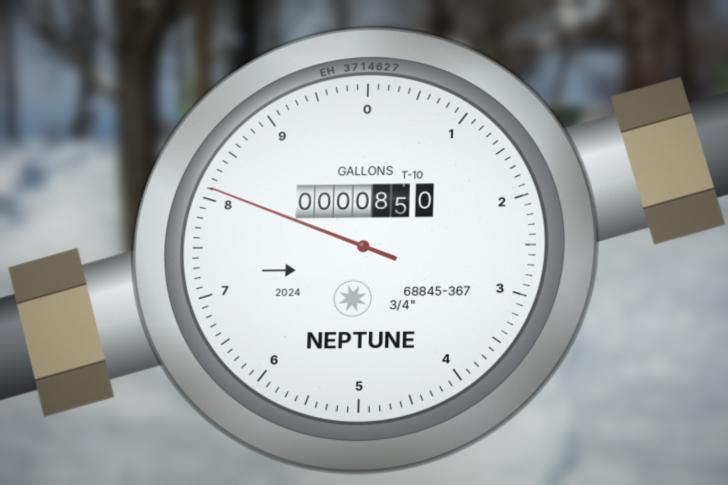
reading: {"value": 848.1, "unit": "gal"}
